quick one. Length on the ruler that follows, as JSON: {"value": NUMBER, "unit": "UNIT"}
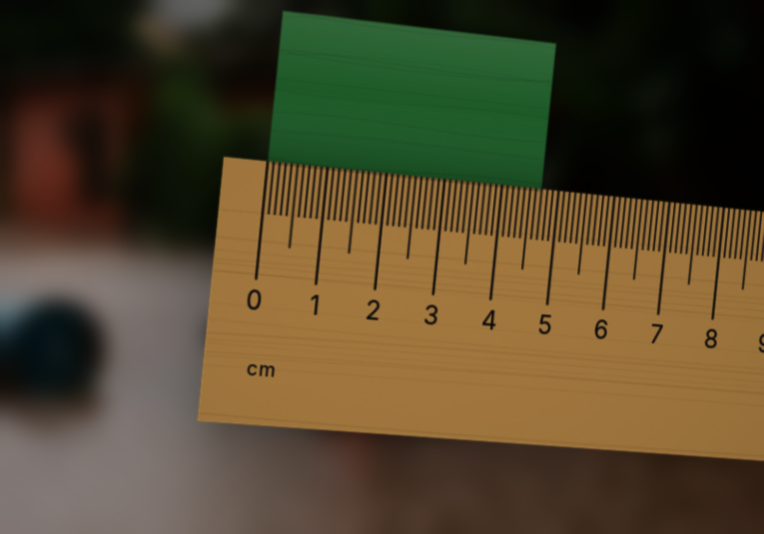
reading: {"value": 4.7, "unit": "cm"}
